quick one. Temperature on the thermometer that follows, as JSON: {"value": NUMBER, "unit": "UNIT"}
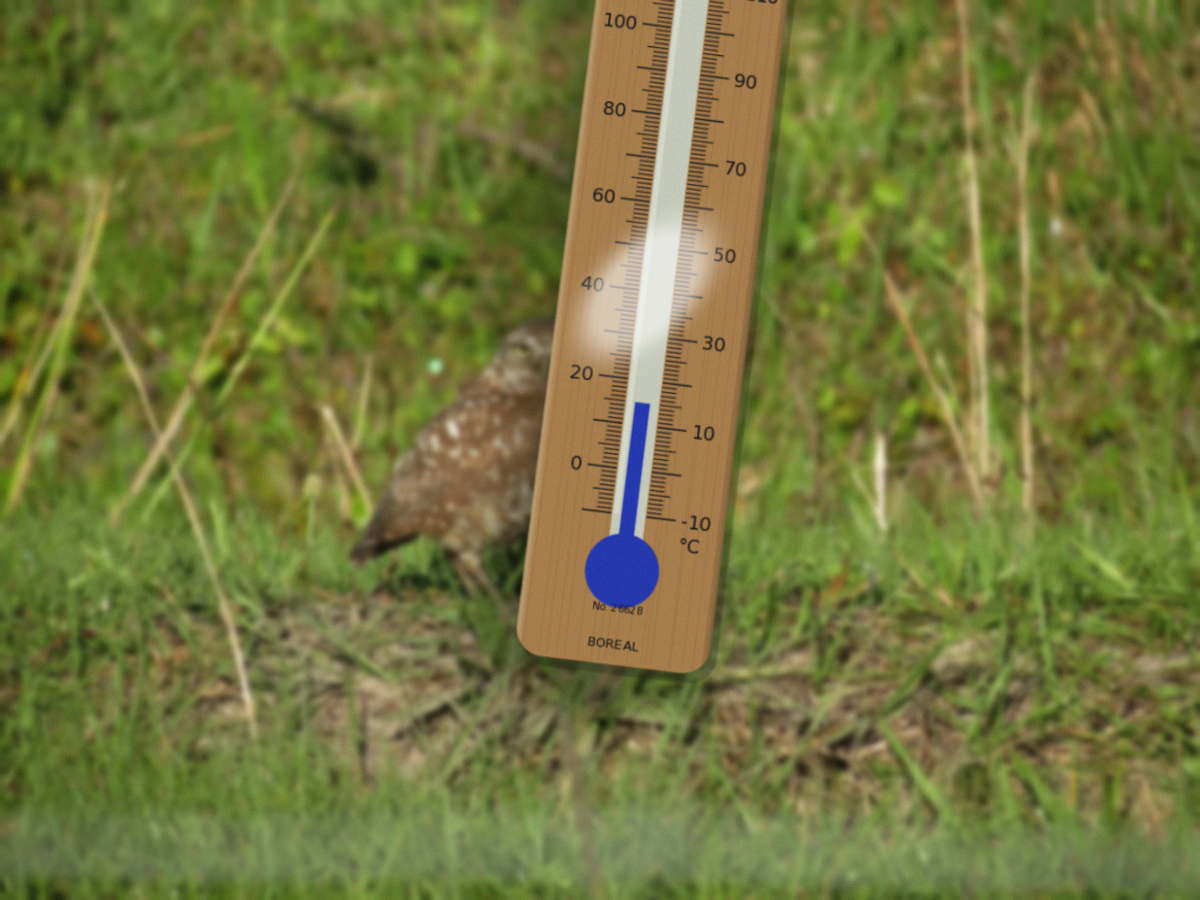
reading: {"value": 15, "unit": "°C"}
